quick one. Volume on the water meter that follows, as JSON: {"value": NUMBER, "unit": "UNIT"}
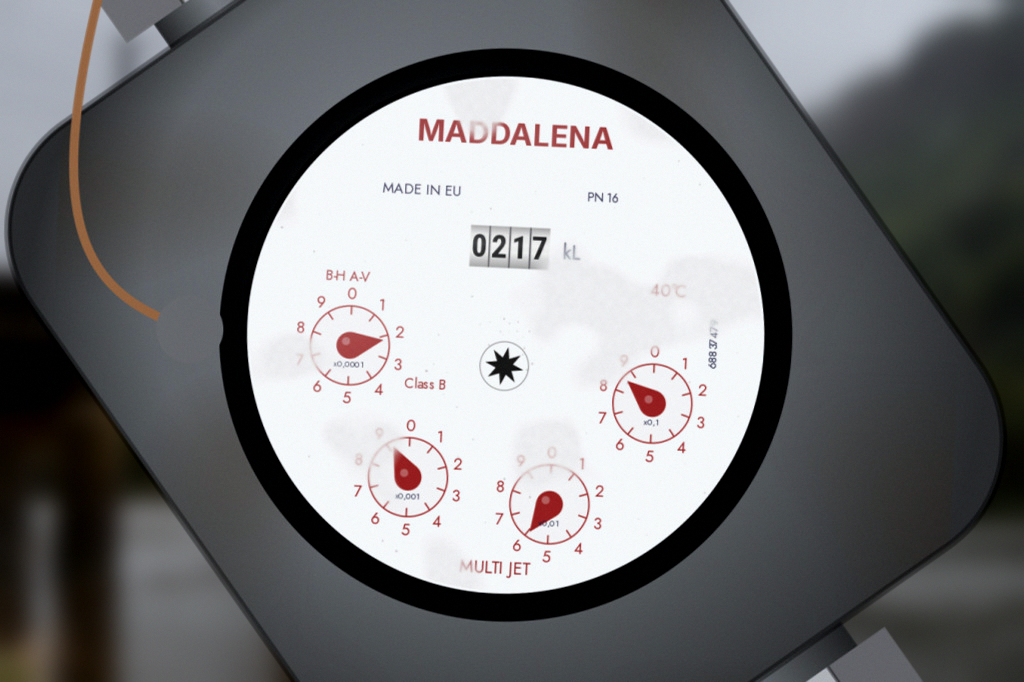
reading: {"value": 217.8592, "unit": "kL"}
